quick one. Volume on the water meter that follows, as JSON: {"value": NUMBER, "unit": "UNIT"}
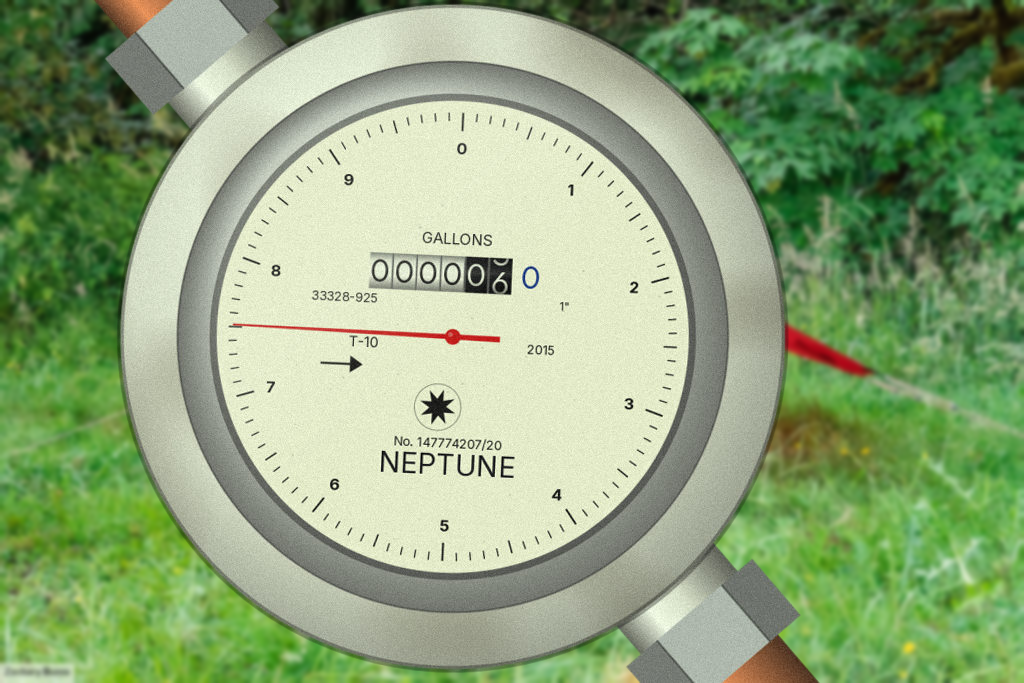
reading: {"value": 57.5, "unit": "gal"}
